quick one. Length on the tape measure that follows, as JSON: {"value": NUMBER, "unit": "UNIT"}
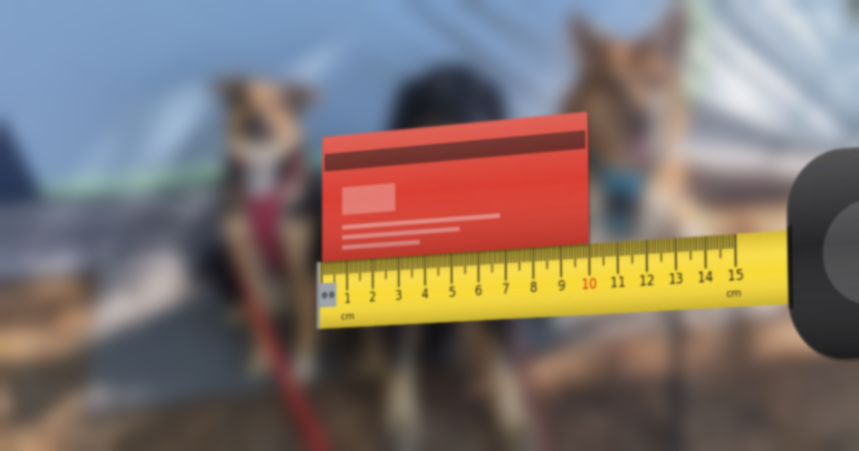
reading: {"value": 10, "unit": "cm"}
